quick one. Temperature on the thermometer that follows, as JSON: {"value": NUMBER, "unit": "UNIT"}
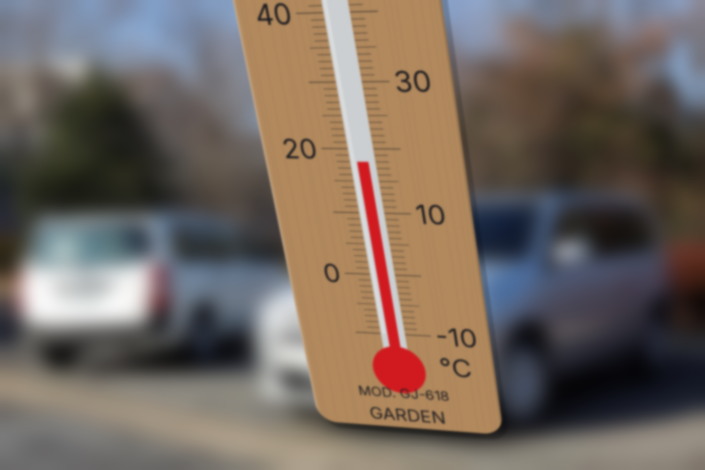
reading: {"value": 18, "unit": "°C"}
